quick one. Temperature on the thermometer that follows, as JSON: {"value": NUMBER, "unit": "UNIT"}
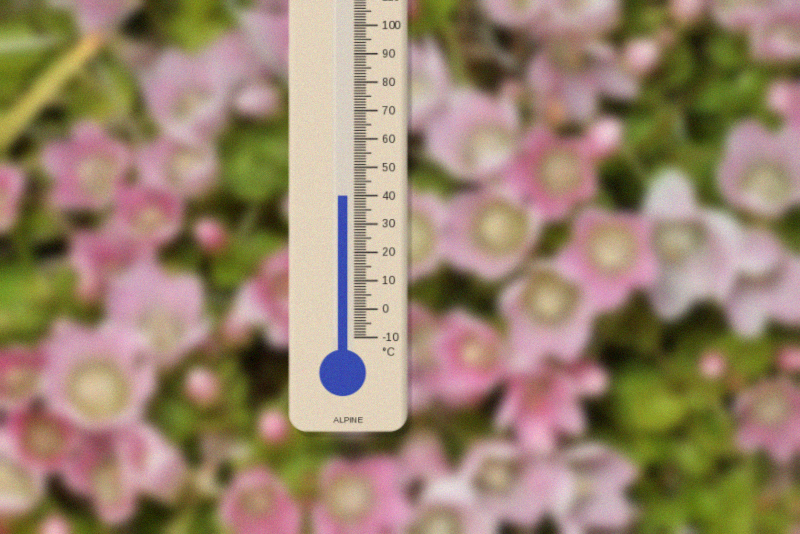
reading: {"value": 40, "unit": "°C"}
